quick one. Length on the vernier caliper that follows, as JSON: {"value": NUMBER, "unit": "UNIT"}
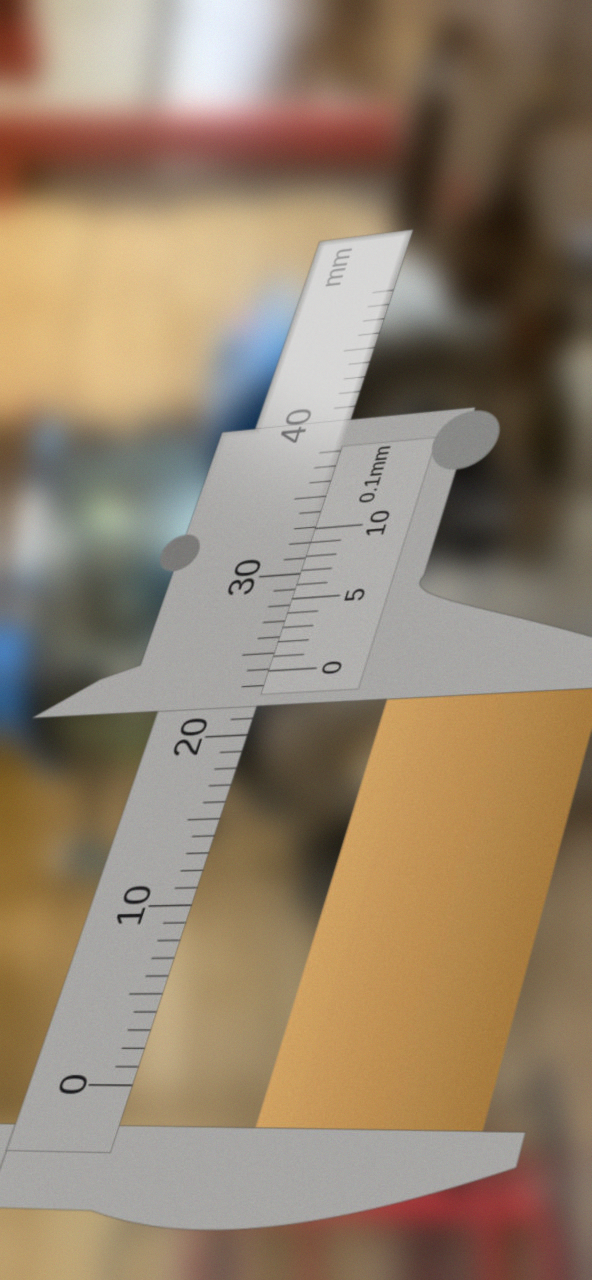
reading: {"value": 23.9, "unit": "mm"}
